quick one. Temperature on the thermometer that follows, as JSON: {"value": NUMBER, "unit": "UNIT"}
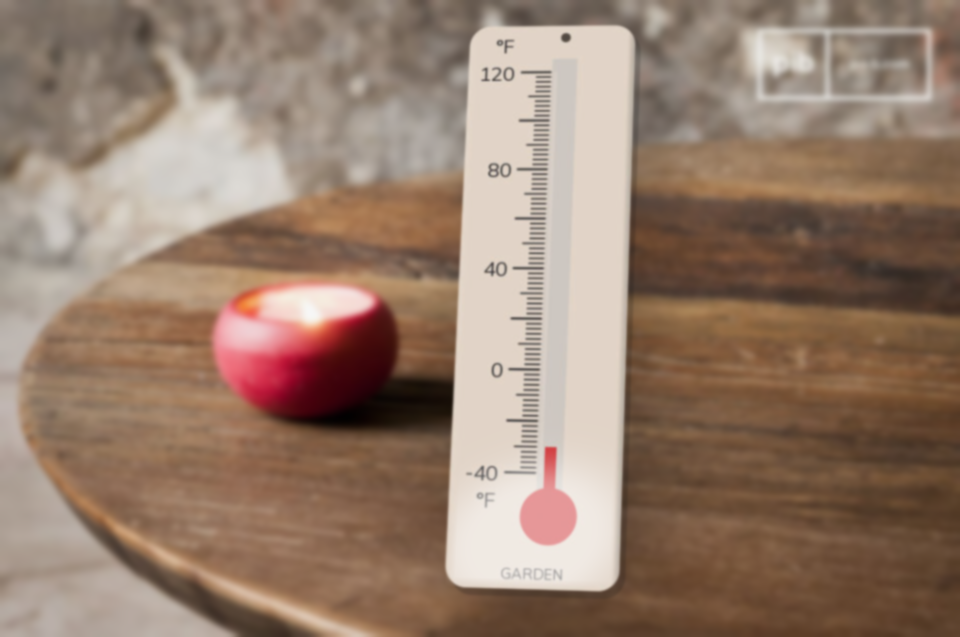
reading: {"value": -30, "unit": "°F"}
